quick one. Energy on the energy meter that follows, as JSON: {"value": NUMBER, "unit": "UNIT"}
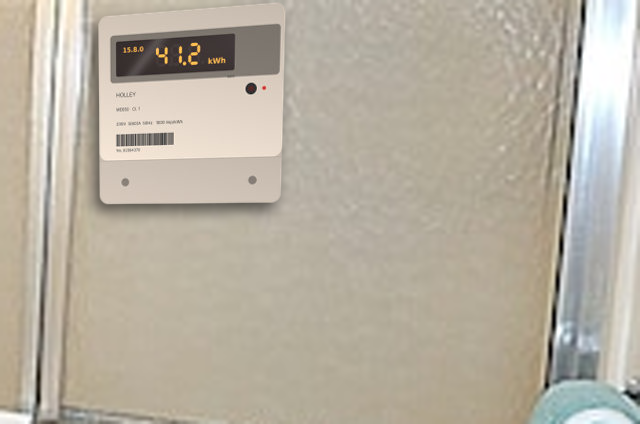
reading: {"value": 41.2, "unit": "kWh"}
